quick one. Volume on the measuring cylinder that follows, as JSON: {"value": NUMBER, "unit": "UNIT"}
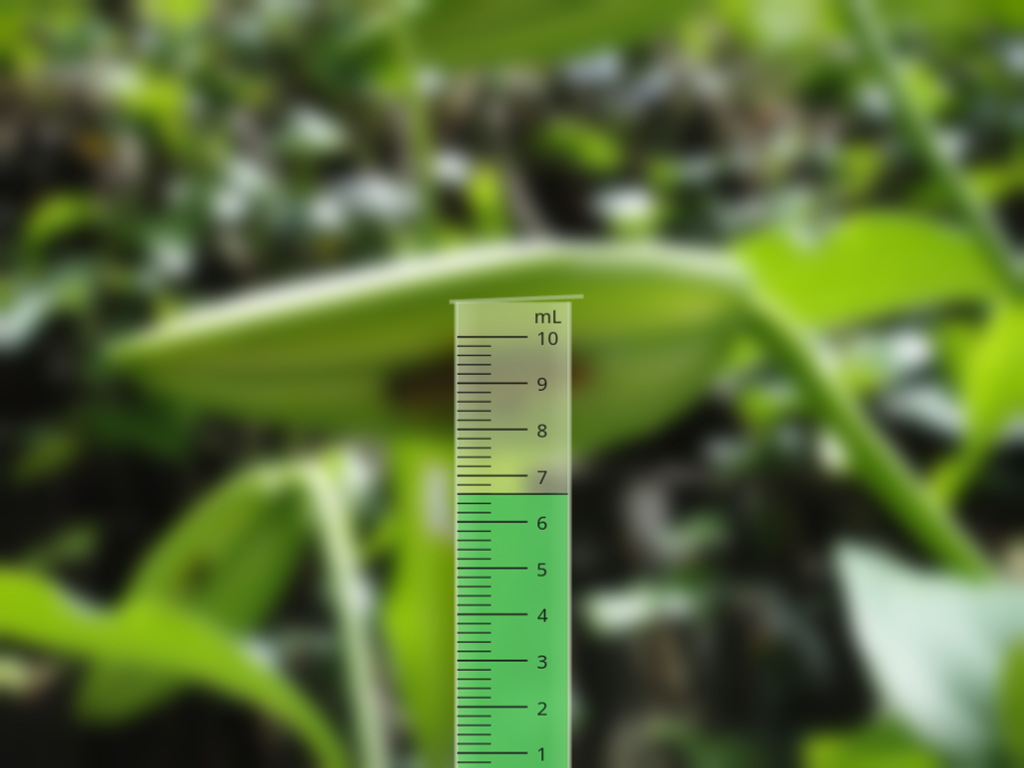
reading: {"value": 6.6, "unit": "mL"}
